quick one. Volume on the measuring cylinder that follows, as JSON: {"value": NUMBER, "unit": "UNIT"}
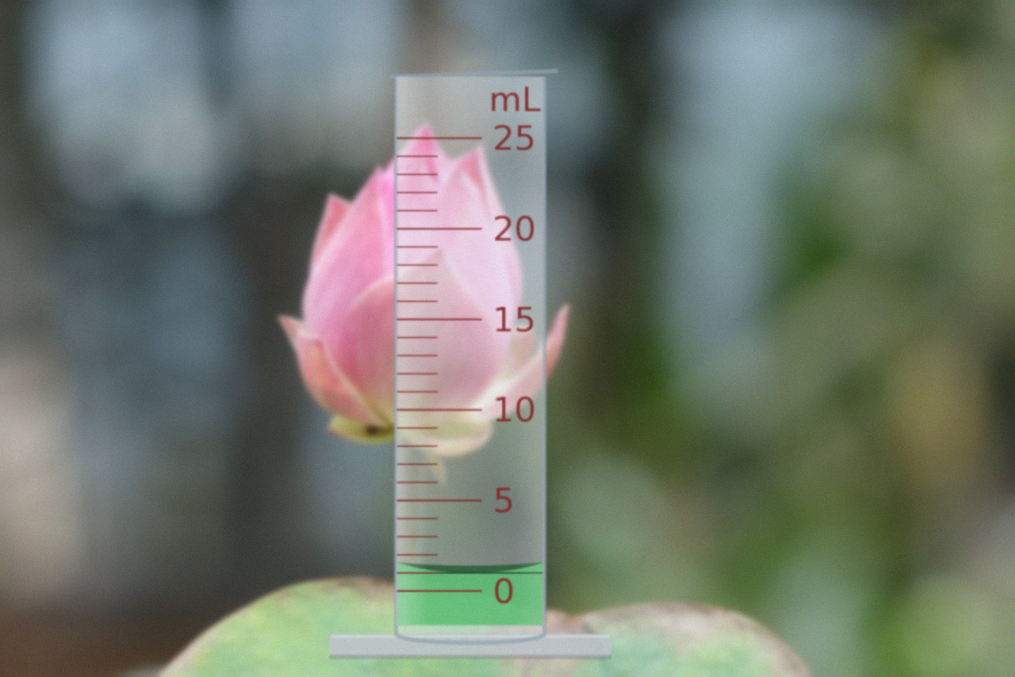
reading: {"value": 1, "unit": "mL"}
